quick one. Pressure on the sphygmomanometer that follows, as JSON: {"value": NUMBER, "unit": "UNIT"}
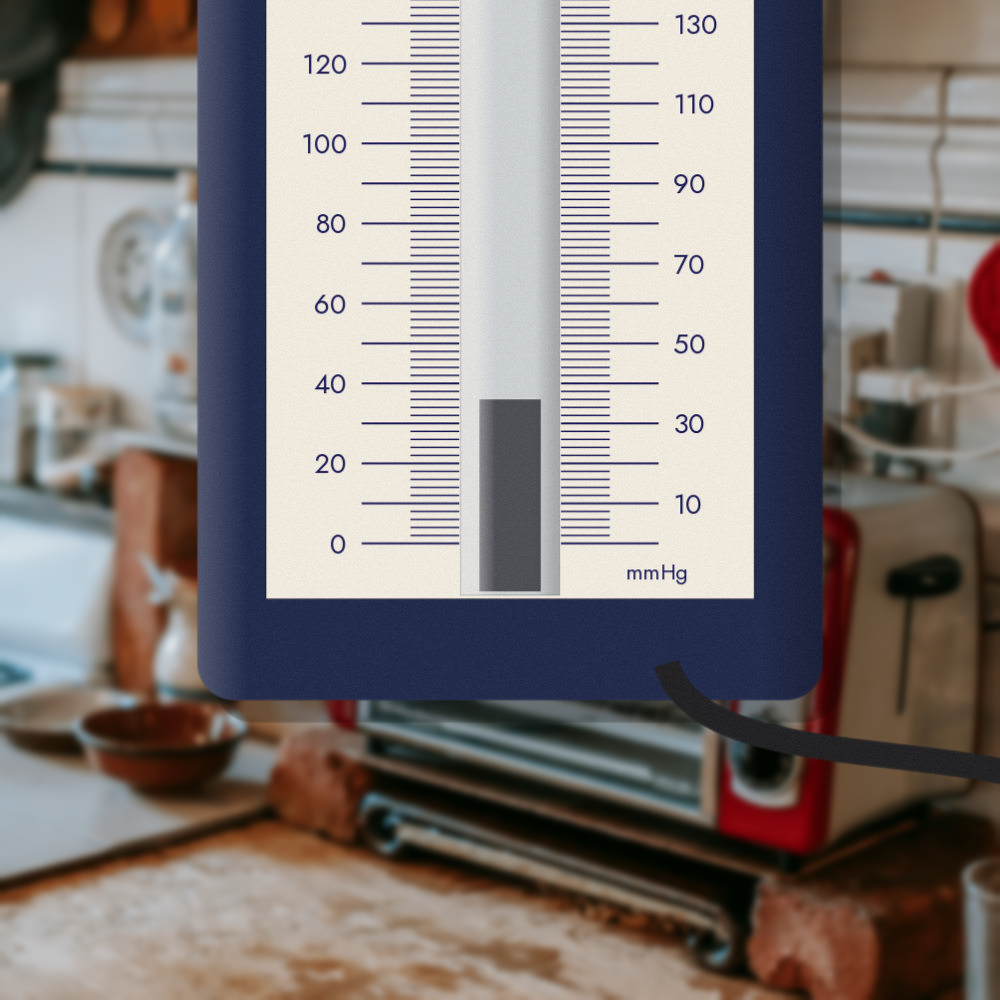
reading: {"value": 36, "unit": "mmHg"}
